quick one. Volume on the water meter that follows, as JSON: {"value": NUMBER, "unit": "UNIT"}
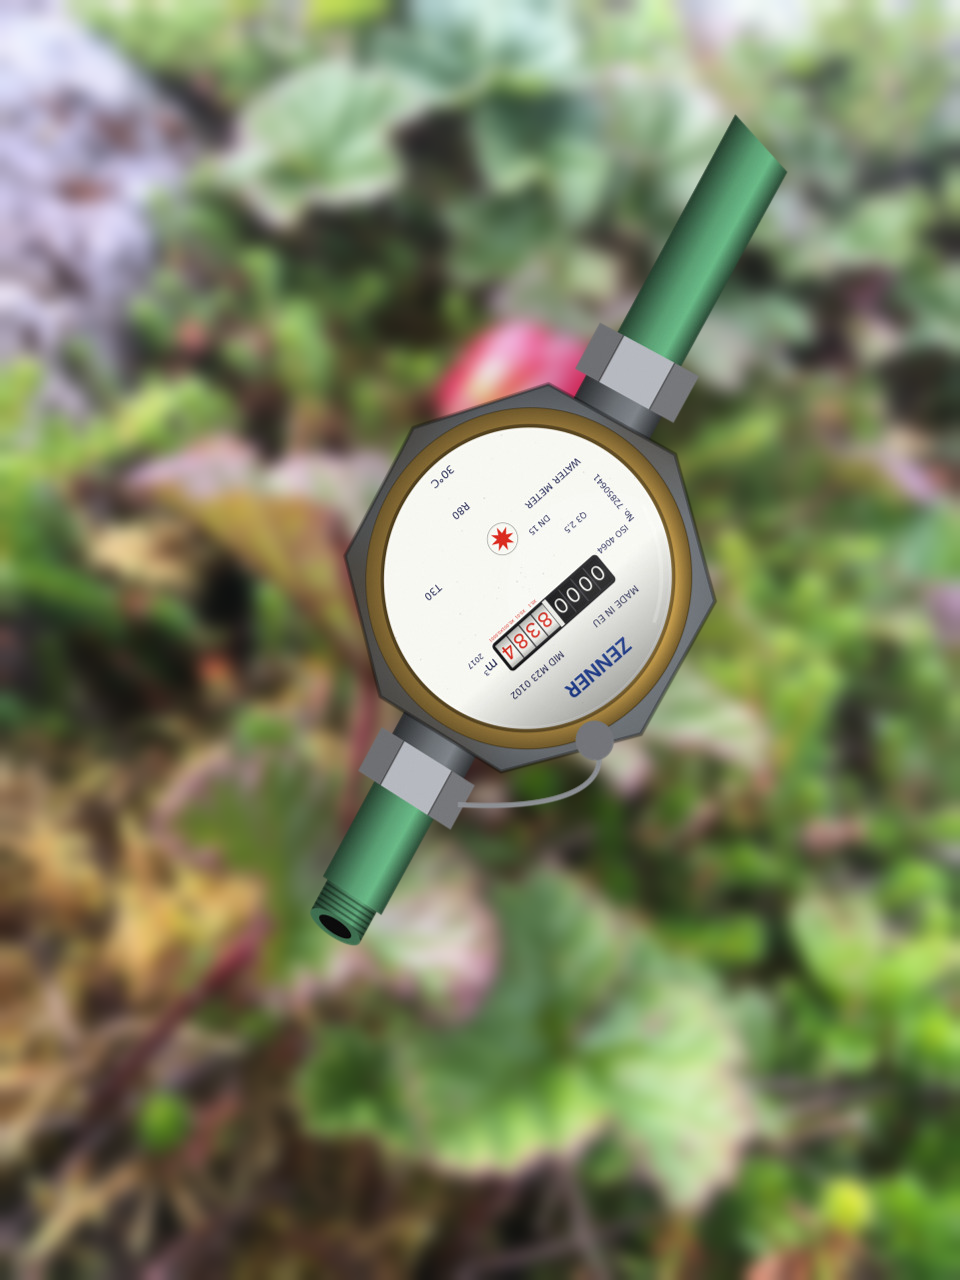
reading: {"value": 0.8384, "unit": "m³"}
